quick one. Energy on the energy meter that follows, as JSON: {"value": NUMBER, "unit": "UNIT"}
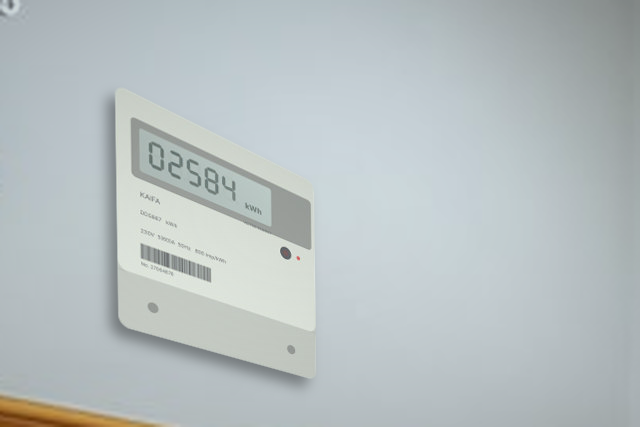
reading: {"value": 2584, "unit": "kWh"}
